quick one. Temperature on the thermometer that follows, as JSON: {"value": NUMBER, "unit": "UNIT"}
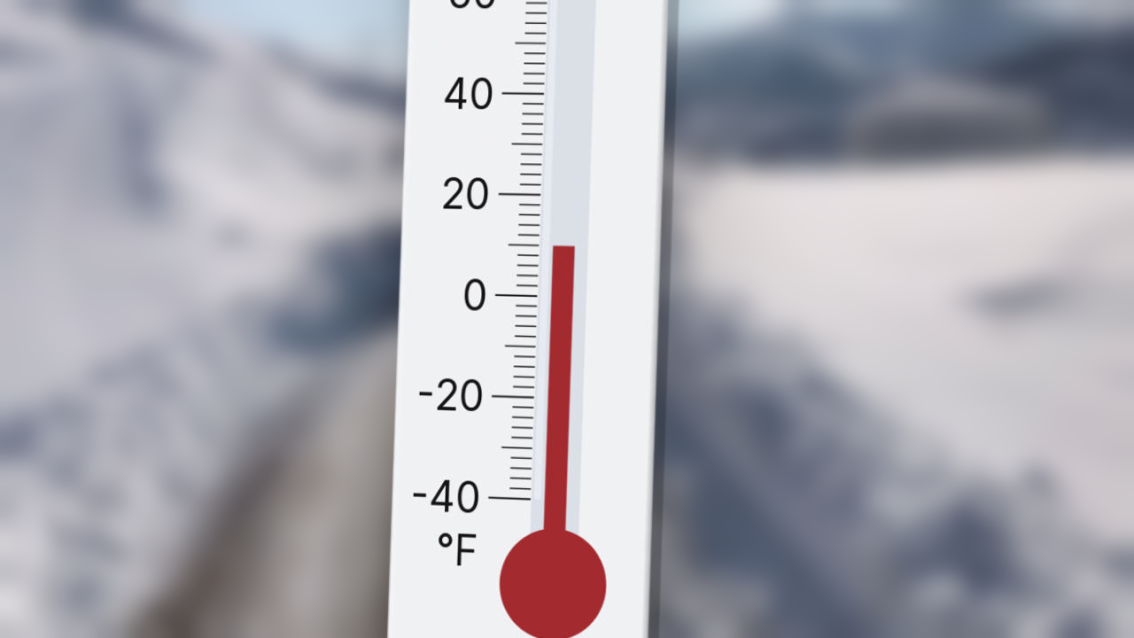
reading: {"value": 10, "unit": "°F"}
